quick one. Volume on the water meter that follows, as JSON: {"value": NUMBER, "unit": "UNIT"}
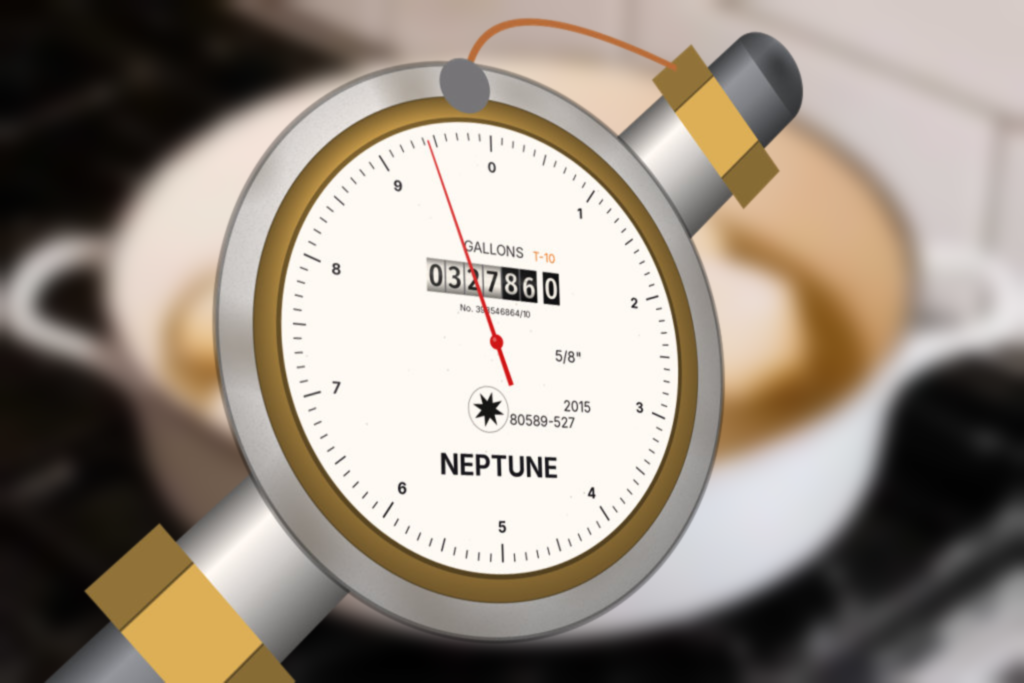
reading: {"value": 327859.4, "unit": "gal"}
